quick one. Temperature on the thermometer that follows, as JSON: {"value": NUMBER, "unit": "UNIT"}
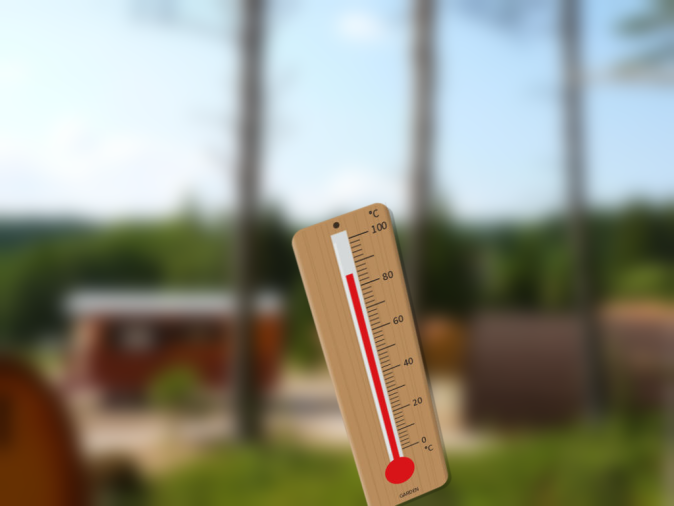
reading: {"value": 86, "unit": "°C"}
